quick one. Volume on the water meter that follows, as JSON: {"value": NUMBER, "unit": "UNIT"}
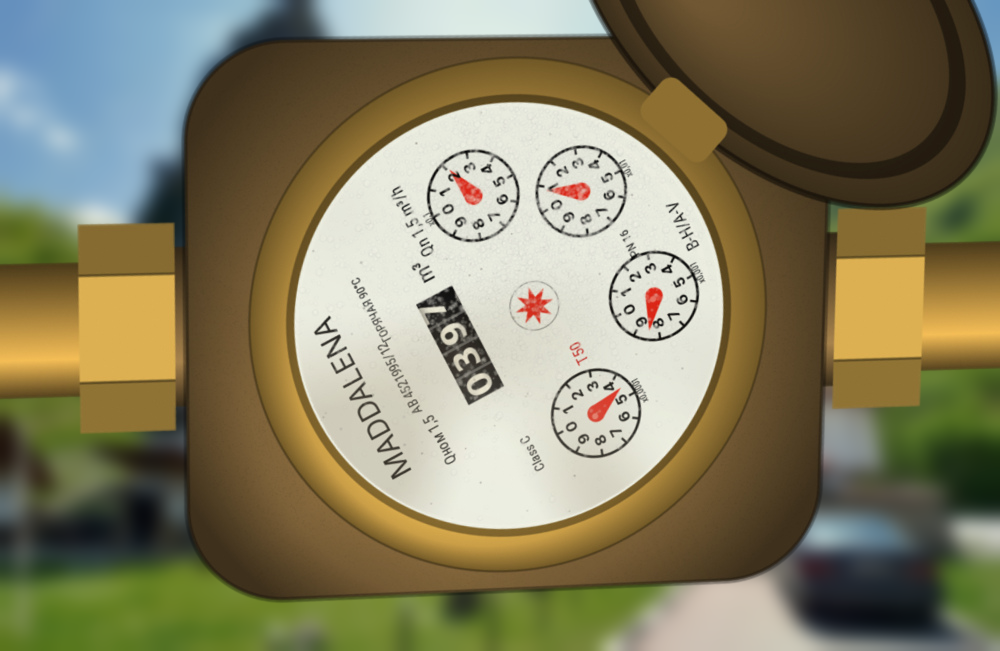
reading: {"value": 397.2084, "unit": "m³"}
